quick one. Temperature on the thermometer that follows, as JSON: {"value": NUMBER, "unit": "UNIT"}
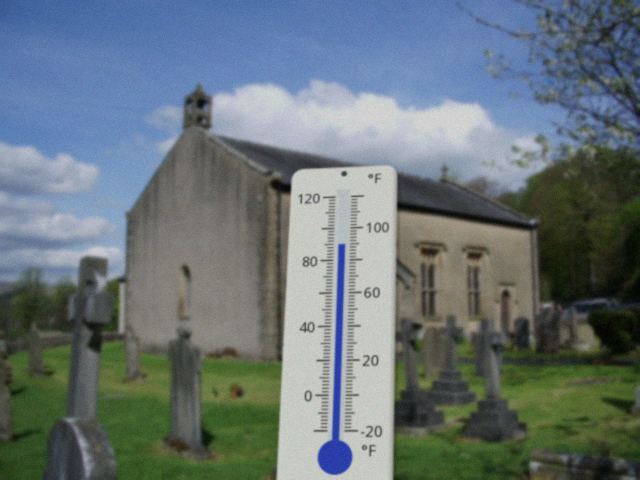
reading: {"value": 90, "unit": "°F"}
